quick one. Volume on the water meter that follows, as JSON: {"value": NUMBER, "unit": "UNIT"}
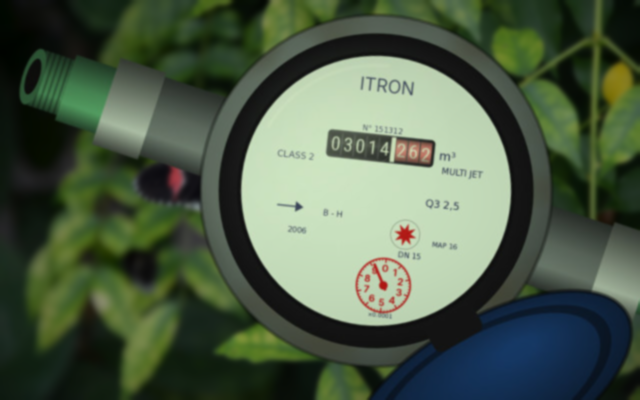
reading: {"value": 3014.2619, "unit": "m³"}
